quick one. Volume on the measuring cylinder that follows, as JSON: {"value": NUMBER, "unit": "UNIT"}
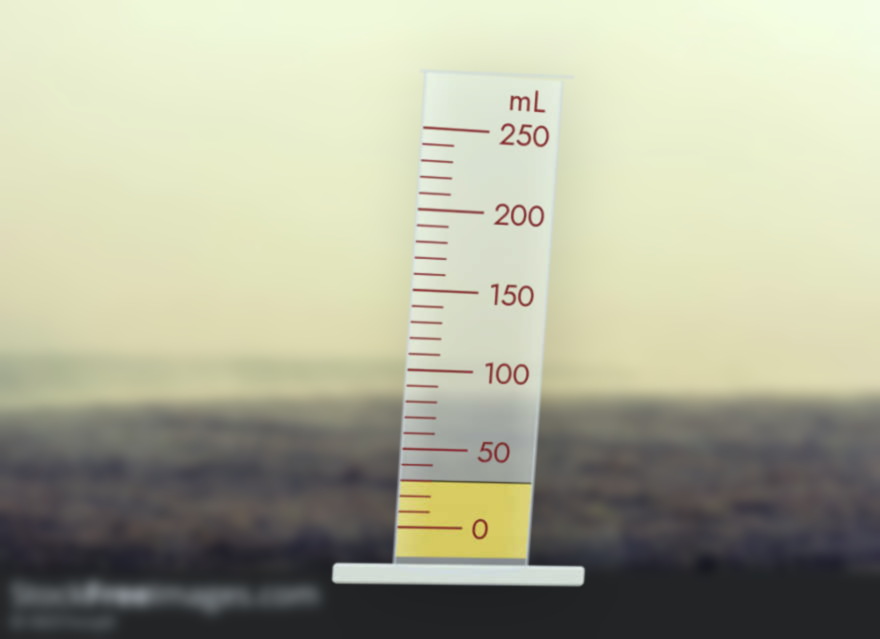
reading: {"value": 30, "unit": "mL"}
